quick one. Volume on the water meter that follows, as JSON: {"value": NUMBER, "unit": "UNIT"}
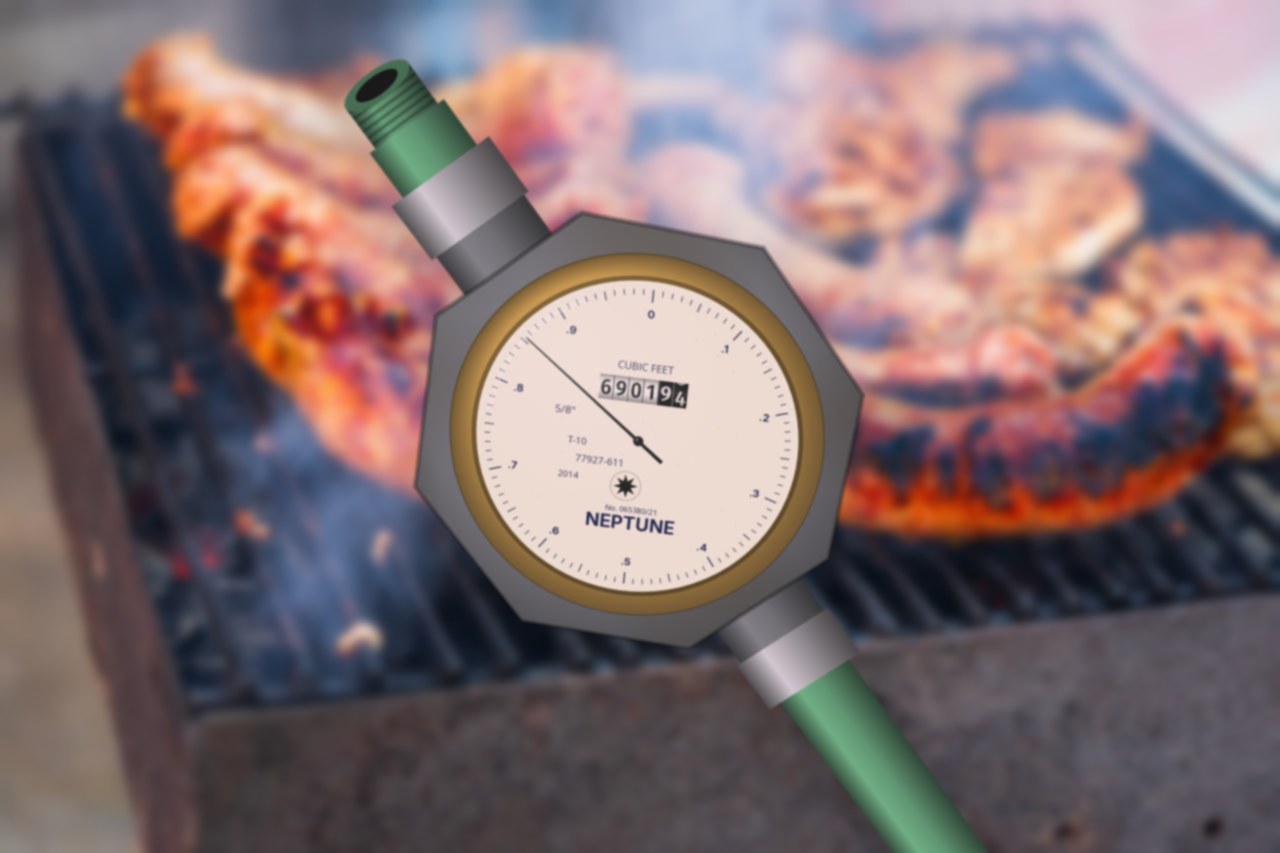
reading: {"value": 690193.85, "unit": "ft³"}
